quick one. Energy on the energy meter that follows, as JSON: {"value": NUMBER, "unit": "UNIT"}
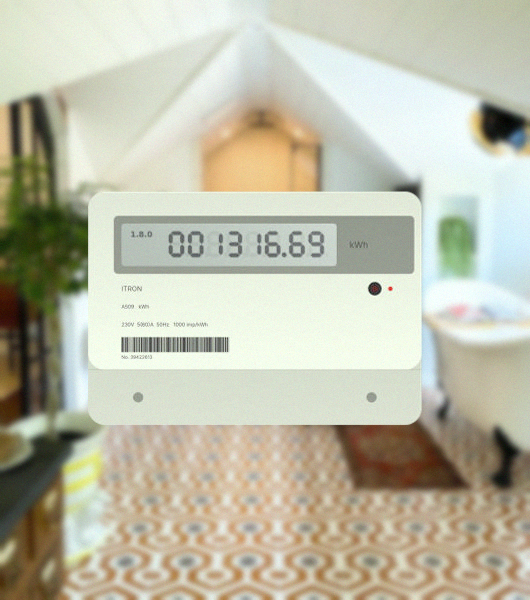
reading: {"value": 1316.69, "unit": "kWh"}
